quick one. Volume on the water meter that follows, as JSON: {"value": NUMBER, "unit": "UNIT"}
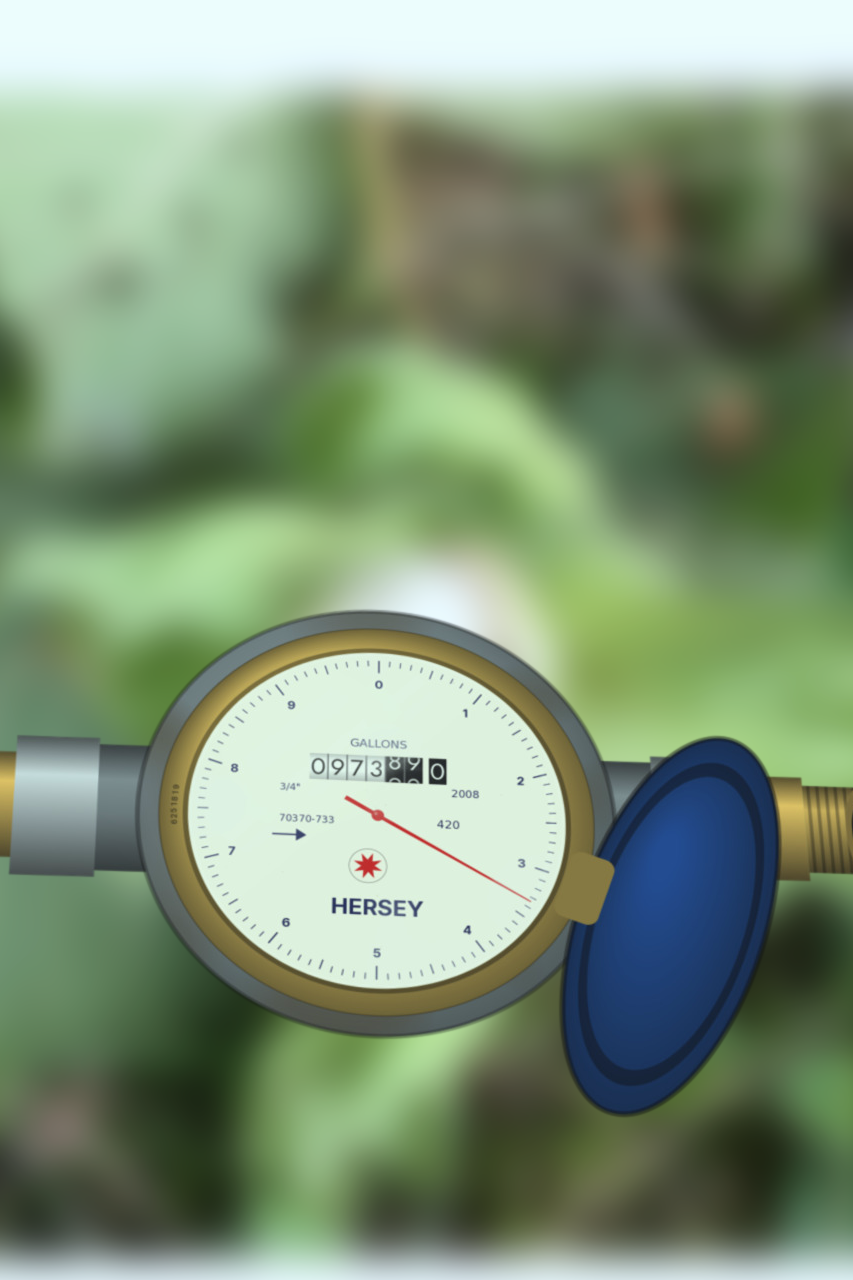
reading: {"value": 973893.3, "unit": "gal"}
